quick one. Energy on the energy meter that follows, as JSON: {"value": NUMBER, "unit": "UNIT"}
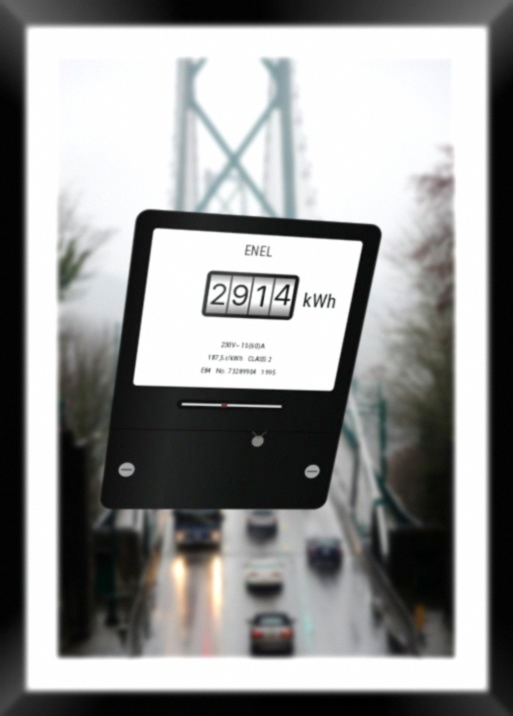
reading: {"value": 2914, "unit": "kWh"}
